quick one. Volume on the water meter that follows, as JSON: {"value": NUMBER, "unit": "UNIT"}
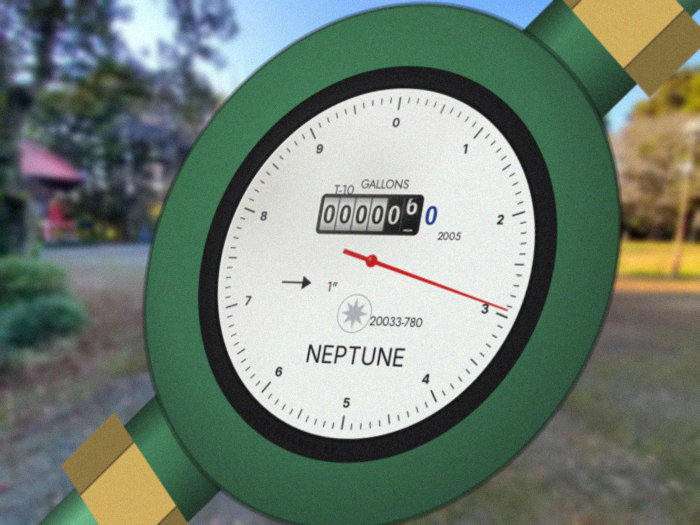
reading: {"value": 62.9, "unit": "gal"}
